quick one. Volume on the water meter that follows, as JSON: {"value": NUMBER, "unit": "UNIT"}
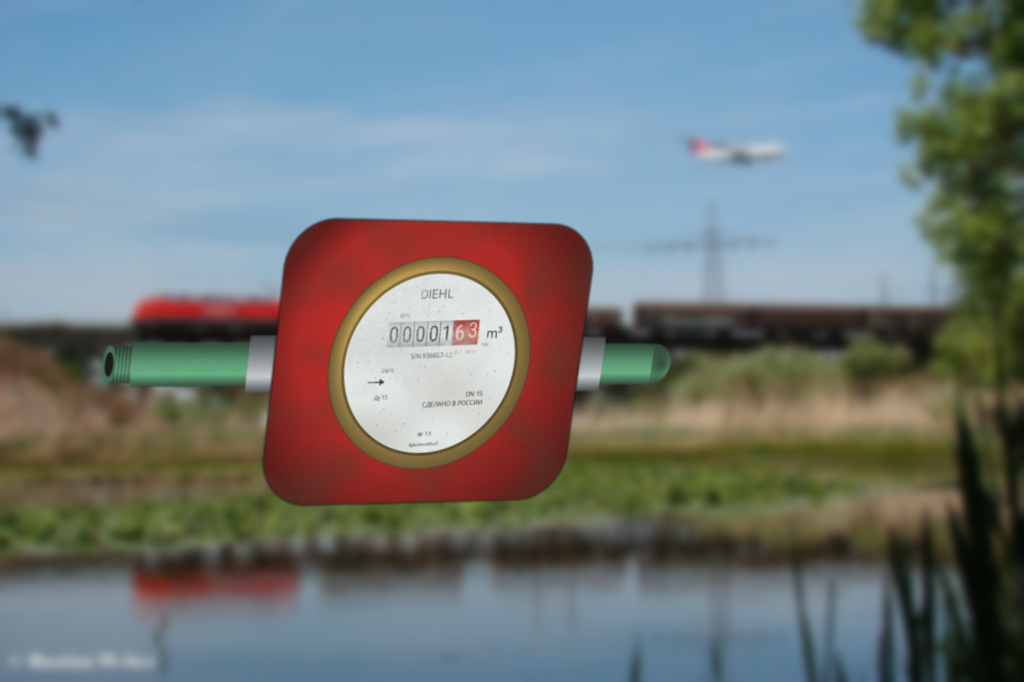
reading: {"value": 1.63, "unit": "m³"}
